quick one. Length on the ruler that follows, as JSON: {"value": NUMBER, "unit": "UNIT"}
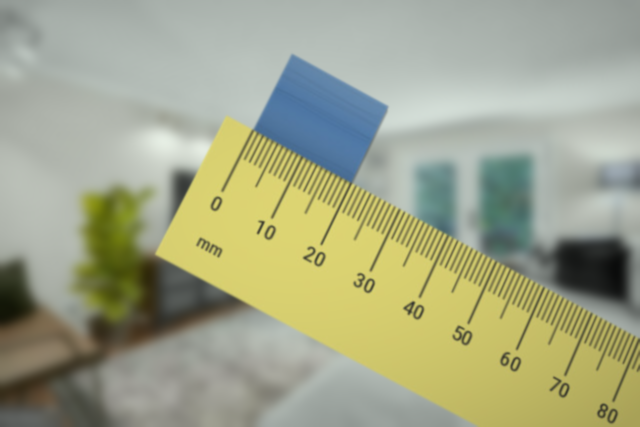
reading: {"value": 20, "unit": "mm"}
